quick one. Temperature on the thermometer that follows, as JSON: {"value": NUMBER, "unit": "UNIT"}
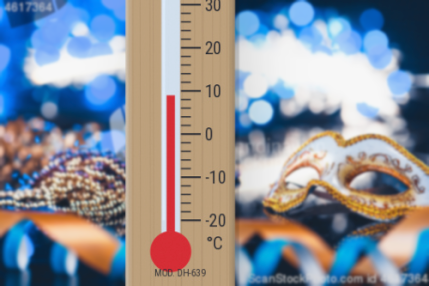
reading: {"value": 9, "unit": "°C"}
